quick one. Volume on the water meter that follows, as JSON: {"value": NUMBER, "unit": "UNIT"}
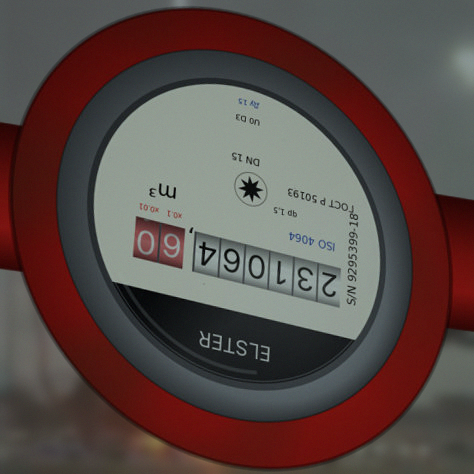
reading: {"value": 231064.60, "unit": "m³"}
